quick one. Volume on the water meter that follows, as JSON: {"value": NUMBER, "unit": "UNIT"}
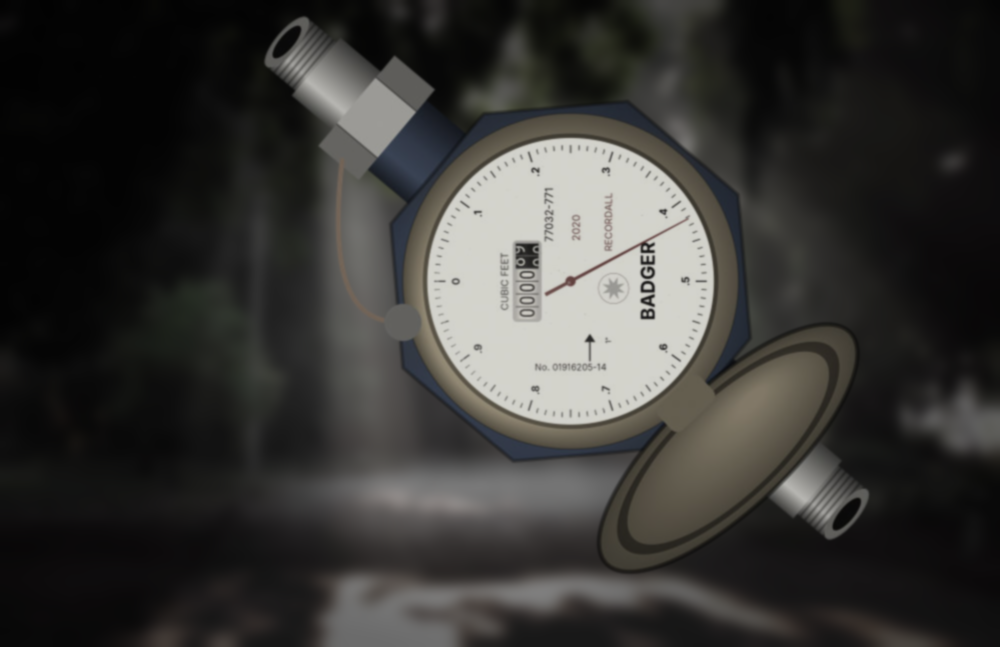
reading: {"value": 89.42, "unit": "ft³"}
